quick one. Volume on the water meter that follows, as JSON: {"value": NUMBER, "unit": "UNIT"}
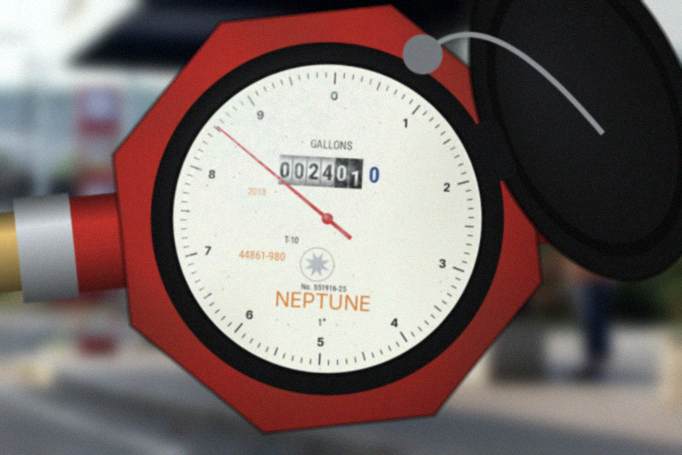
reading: {"value": 24008.5, "unit": "gal"}
